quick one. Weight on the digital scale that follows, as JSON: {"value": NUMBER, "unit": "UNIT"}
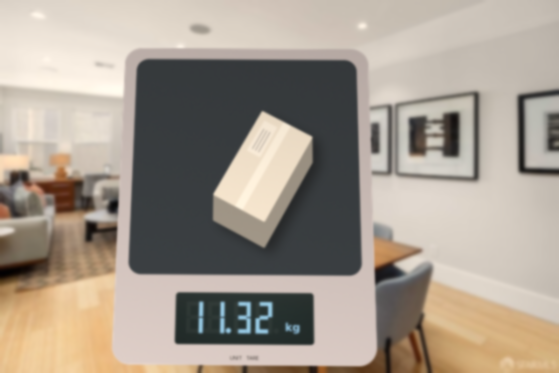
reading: {"value": 11.32, "unit": "kg"}
